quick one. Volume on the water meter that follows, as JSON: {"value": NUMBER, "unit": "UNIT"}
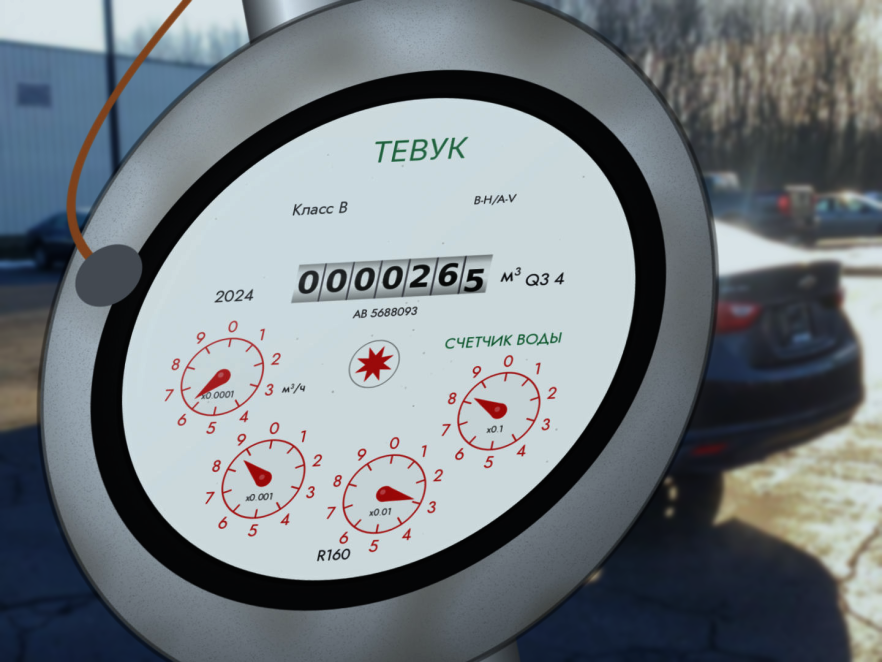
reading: {"value": 264.8286, "unit": "m³"}
